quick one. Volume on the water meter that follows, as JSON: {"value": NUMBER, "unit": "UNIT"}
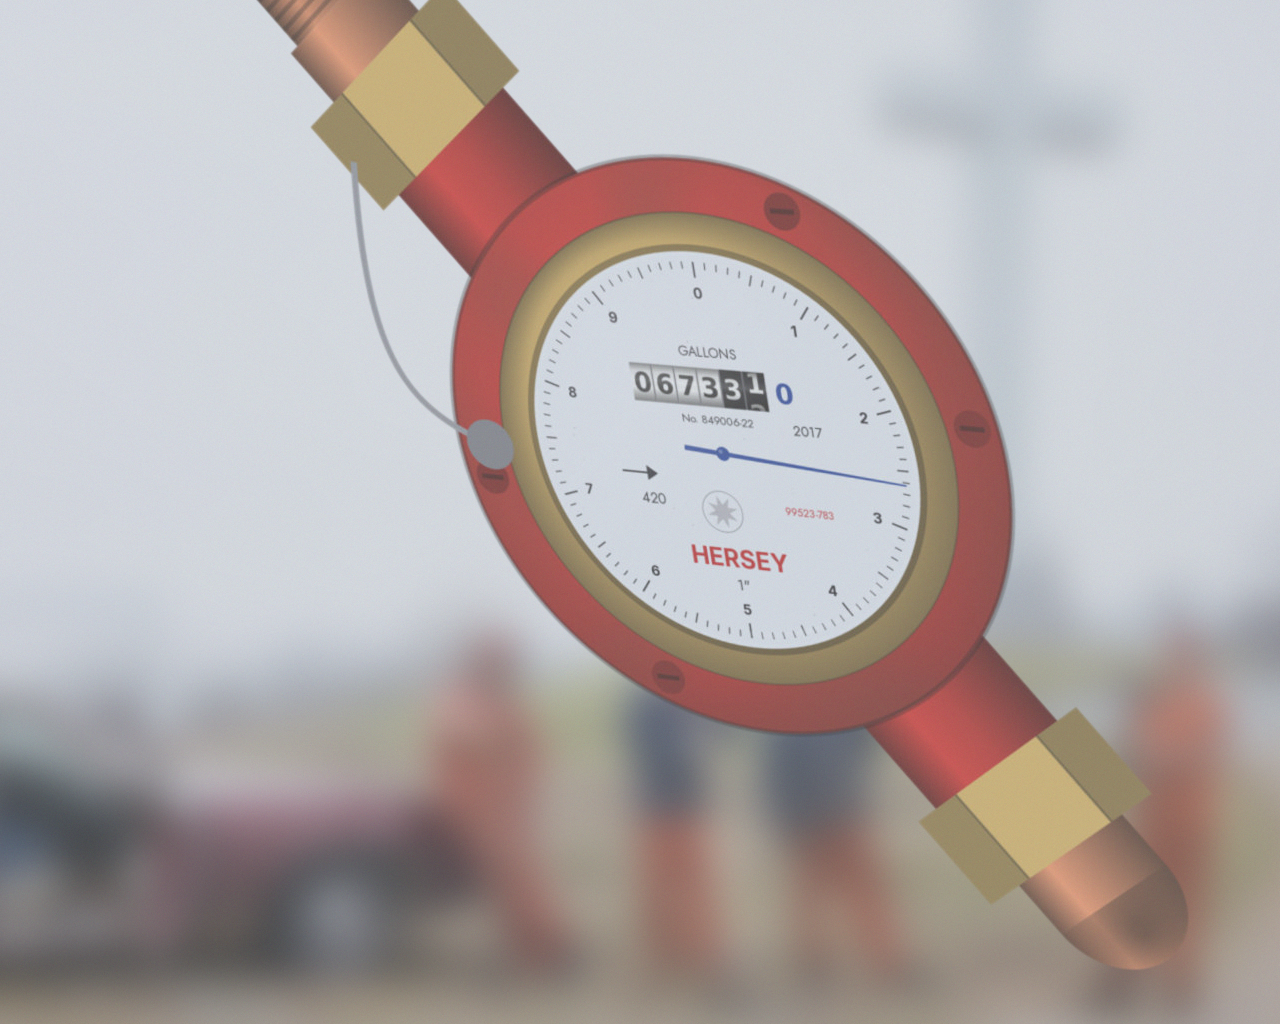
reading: {"value": 673312.6, "unit": "gal"}
